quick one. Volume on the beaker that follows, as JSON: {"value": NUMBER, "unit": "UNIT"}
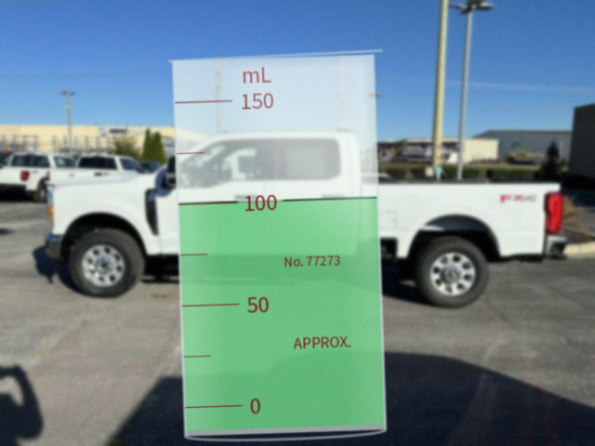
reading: {"value": 100, "unit": "mL"}
